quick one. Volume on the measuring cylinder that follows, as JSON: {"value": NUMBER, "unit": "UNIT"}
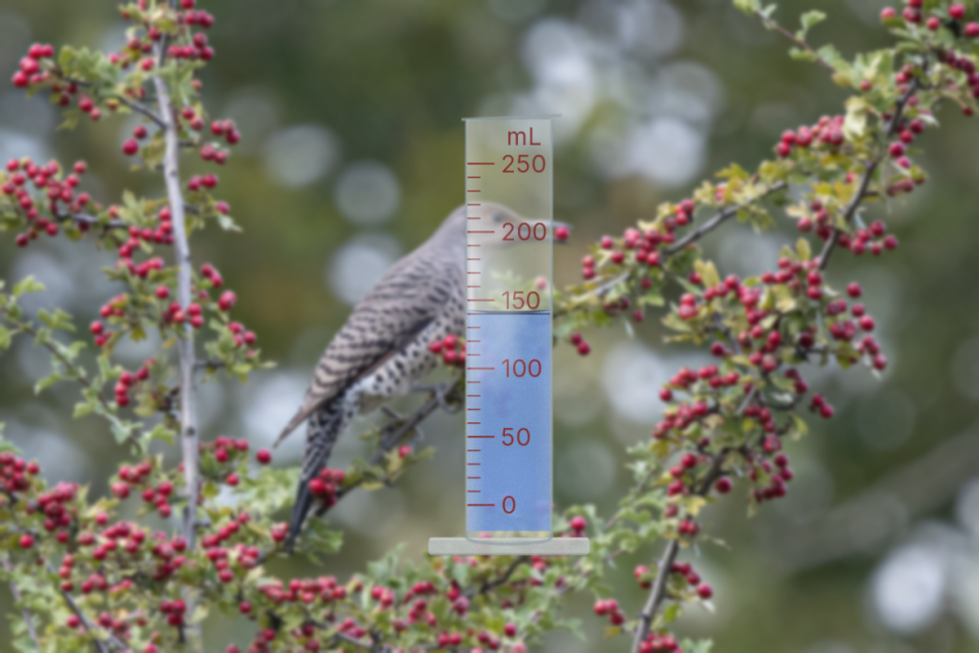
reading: {"value": 140, "unit": "mL"}
